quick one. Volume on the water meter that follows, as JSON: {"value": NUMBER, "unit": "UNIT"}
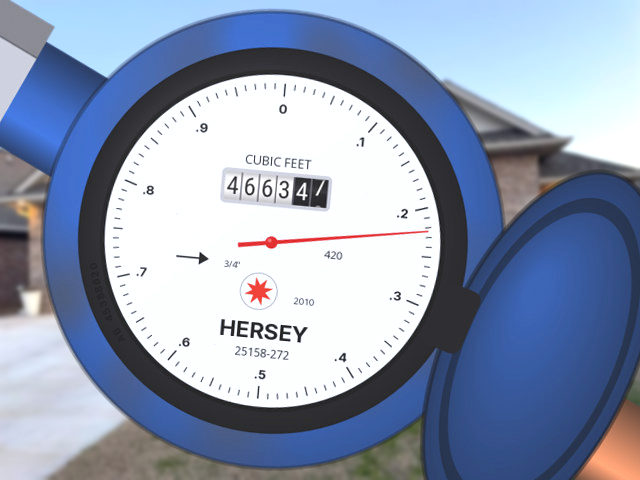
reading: {"value": 466347.22, "unit": "ft³"}
